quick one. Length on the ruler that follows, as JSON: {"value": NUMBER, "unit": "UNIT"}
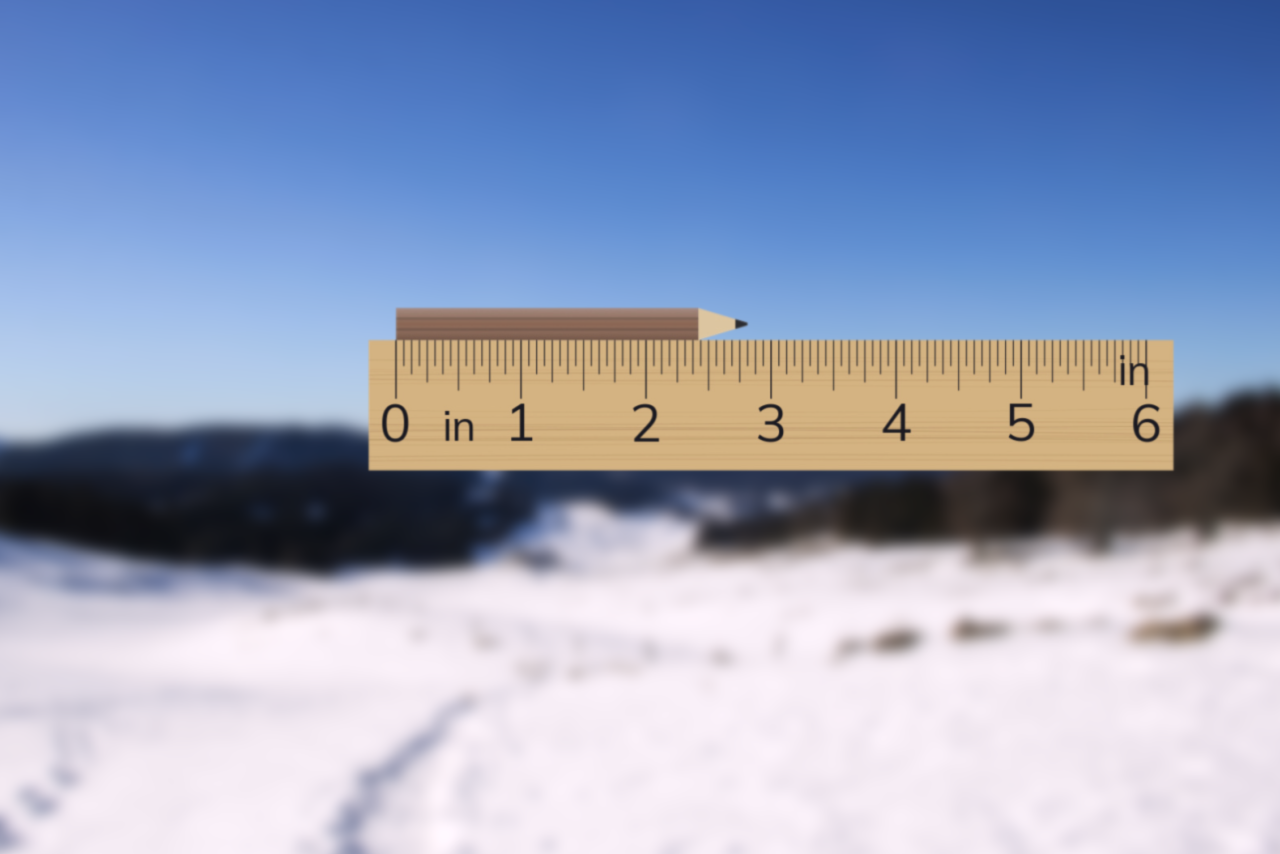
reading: {"value": 2.8125, "unit": "in"}
